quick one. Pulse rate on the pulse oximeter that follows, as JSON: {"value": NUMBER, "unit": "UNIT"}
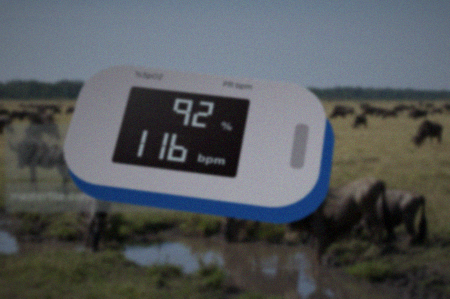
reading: {"value": 116, "unit": "bpm"}
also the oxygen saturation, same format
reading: {"value": 92, "unit": "%"}
